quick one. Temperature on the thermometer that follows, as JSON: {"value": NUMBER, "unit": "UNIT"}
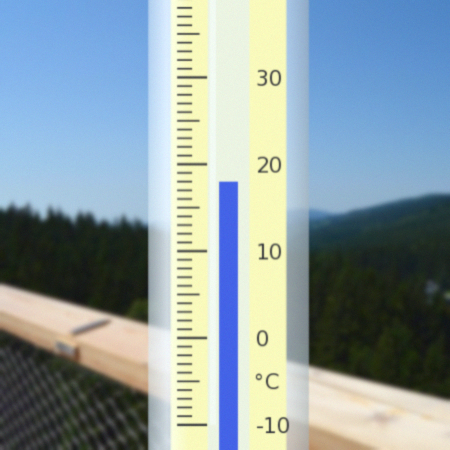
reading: {"value": 18, "unit": "°C"}
